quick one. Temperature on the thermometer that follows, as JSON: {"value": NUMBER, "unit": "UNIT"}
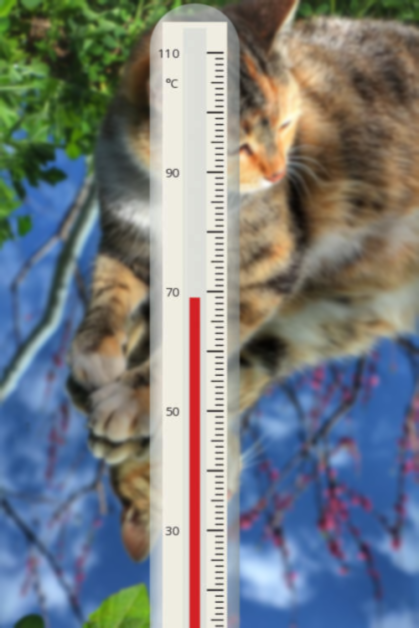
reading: {"value": 69, "unit": "°C"}
